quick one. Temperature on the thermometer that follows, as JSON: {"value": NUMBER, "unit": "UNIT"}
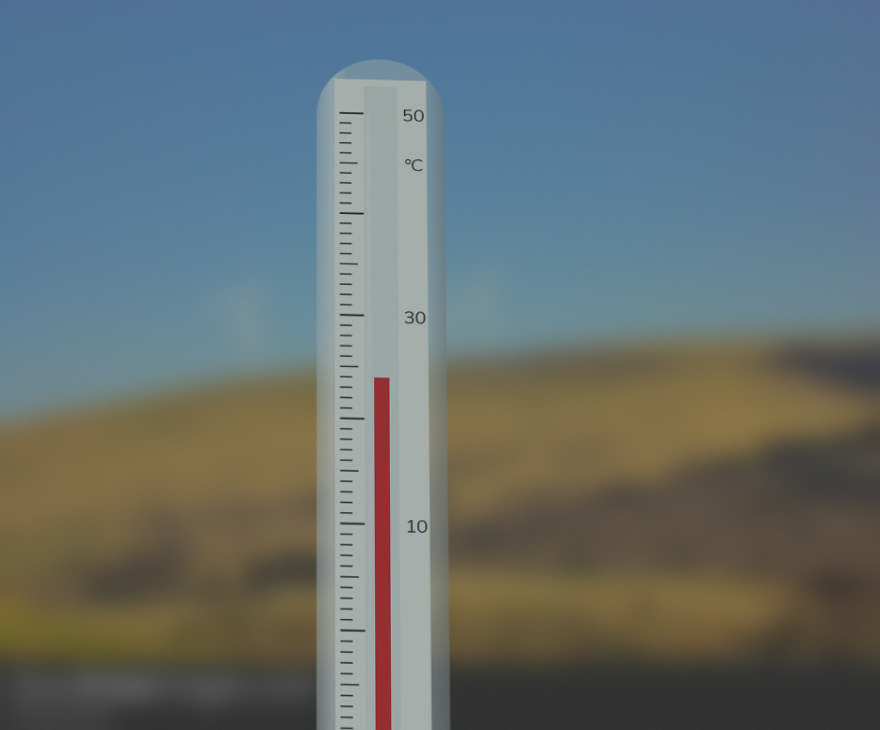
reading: {"value": 24, "unit": "°C"}
